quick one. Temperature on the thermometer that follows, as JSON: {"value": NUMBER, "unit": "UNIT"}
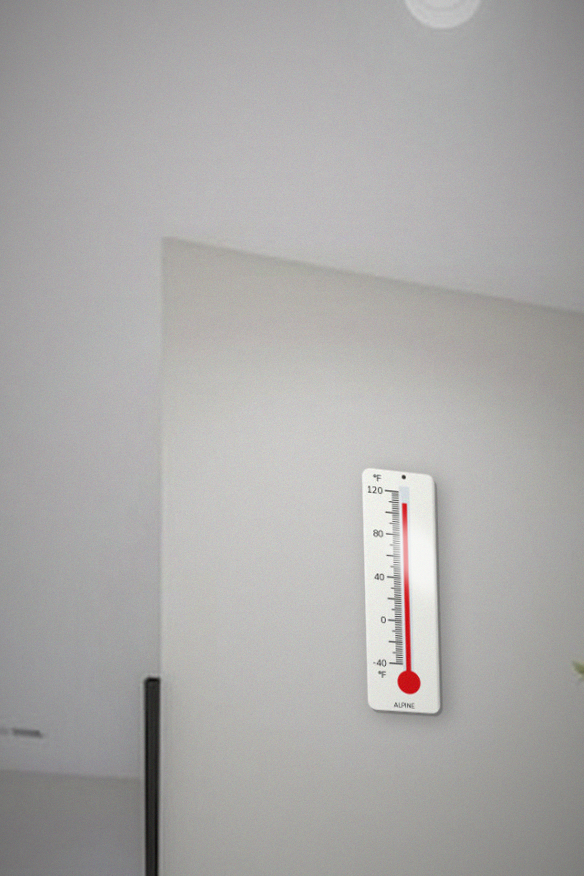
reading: {"value": 110, "unit": "°F"}
